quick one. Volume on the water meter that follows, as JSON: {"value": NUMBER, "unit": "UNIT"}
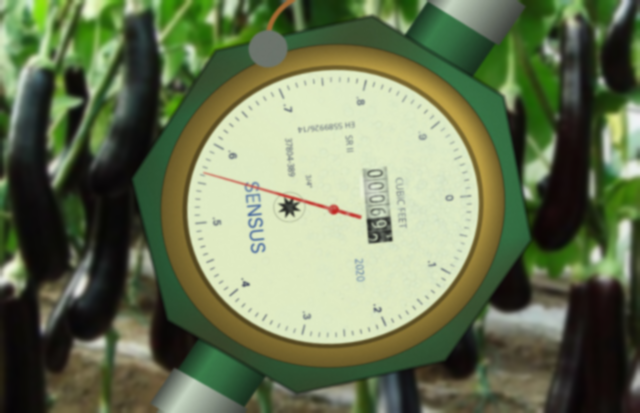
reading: {"value": 691.56, "unit": "ft³"}
